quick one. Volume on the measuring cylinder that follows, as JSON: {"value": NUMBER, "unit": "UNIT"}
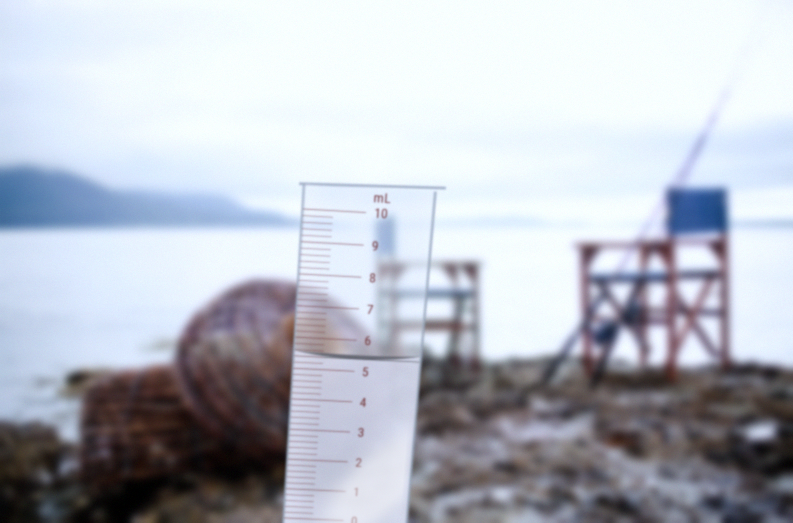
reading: {"value": 5.4, "unit": "mL"}
